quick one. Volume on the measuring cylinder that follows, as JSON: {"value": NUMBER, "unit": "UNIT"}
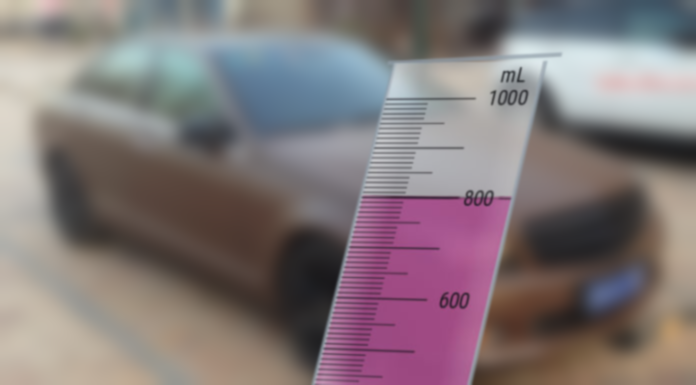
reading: {"value": 800, "unit": "mL"}
